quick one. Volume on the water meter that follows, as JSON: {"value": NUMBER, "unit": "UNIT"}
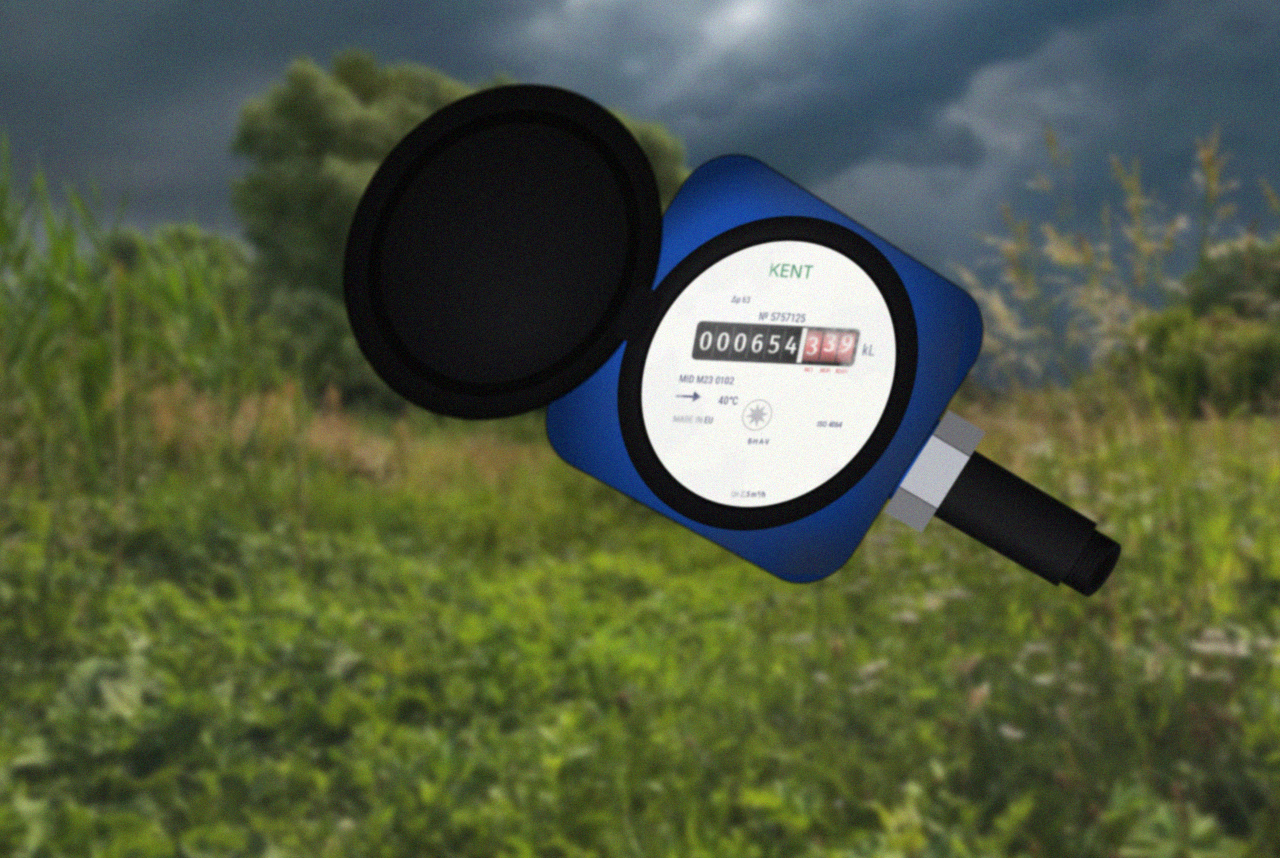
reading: {"value": 654.339, "unit": "kL"}
